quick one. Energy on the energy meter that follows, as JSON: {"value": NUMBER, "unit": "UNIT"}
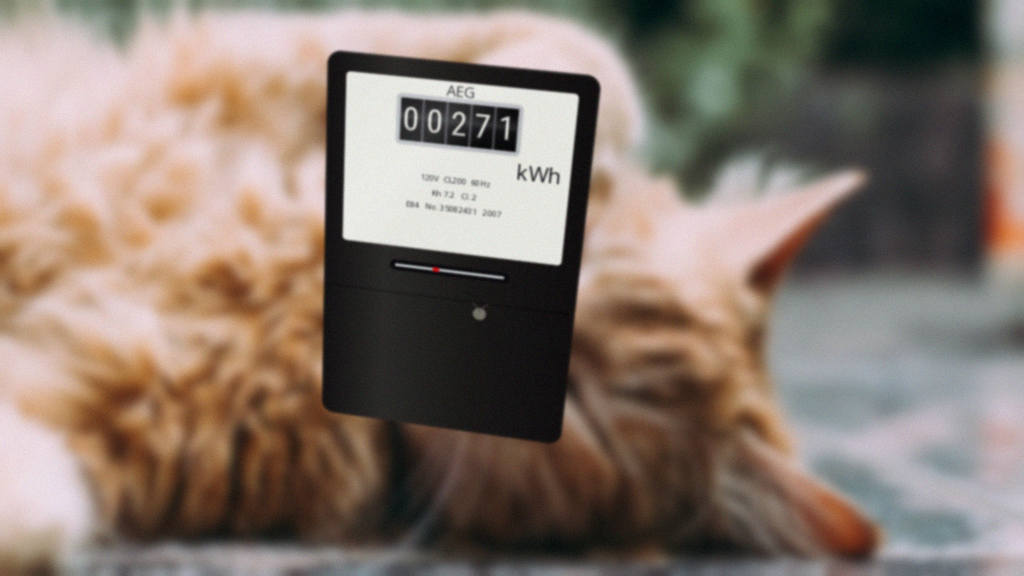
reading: {"value": 271, "unit": "kWh"}
